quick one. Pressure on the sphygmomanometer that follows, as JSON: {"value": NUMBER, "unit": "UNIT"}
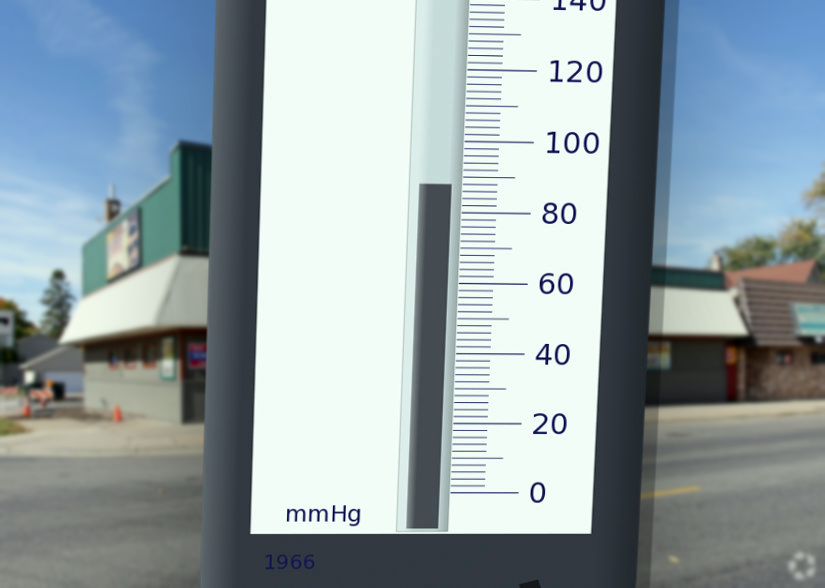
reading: {"value": 88, "unit": "mmHg"}
